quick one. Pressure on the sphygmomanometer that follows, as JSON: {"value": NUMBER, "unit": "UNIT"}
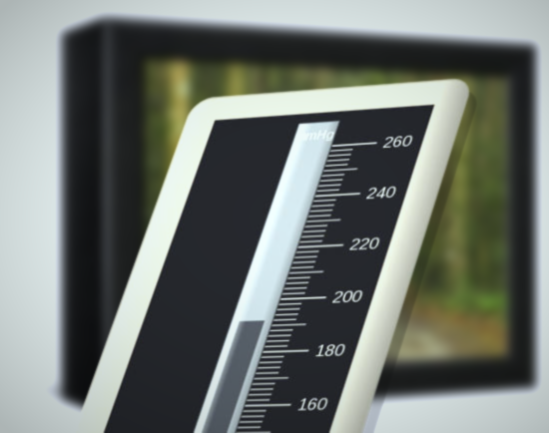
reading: {"value": 192, "unit": "mmHg"}
